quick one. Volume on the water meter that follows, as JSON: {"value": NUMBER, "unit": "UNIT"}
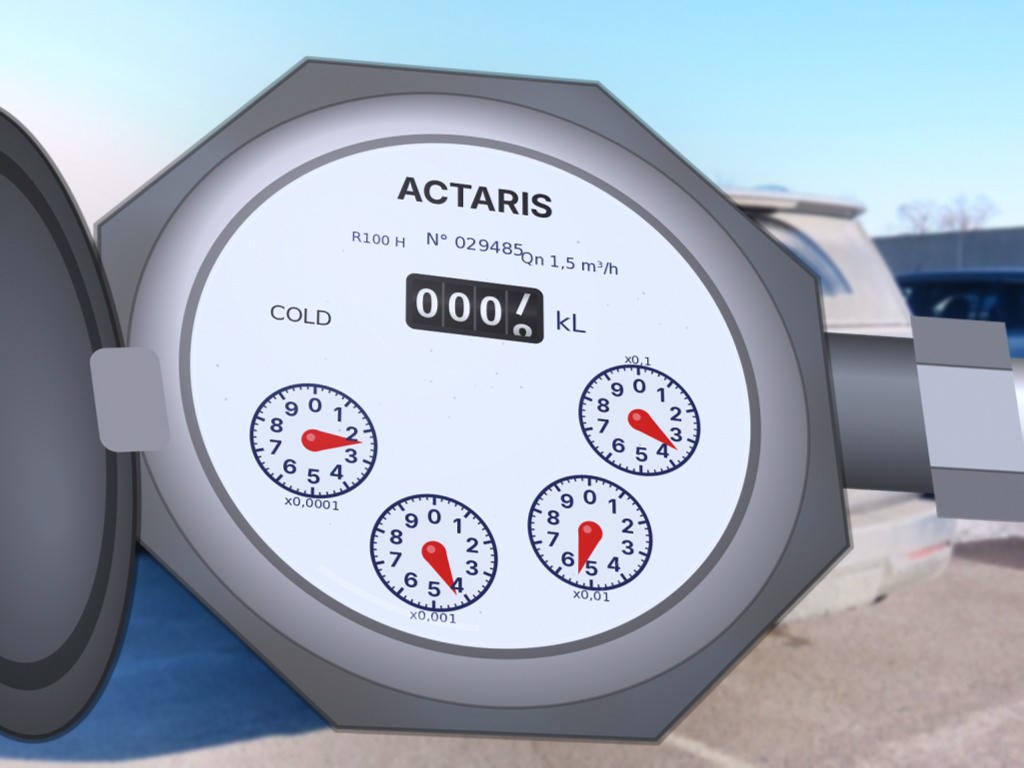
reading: {"value": 7.3542, "unit": "kL"}
